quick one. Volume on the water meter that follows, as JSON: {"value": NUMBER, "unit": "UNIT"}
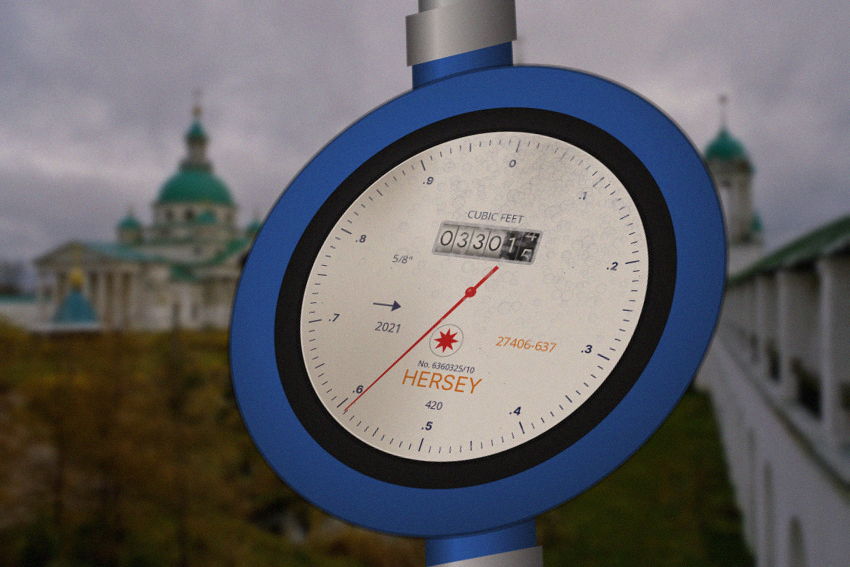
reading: {"value": 33014.59, "unit": "ft³"}
